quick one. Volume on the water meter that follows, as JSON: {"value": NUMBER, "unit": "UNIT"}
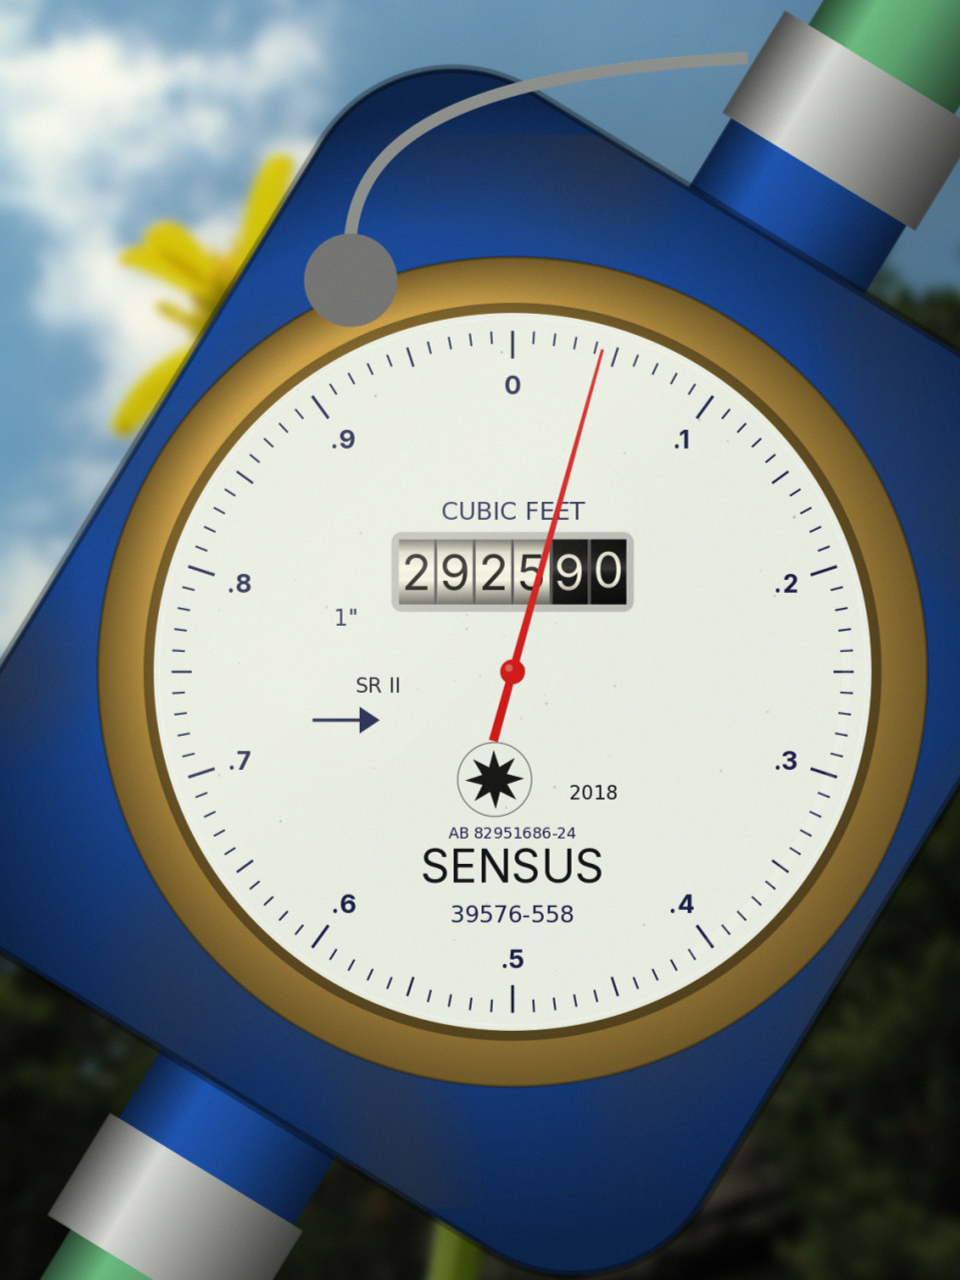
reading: {"value": 292590.04, "unit": "ft³"}
